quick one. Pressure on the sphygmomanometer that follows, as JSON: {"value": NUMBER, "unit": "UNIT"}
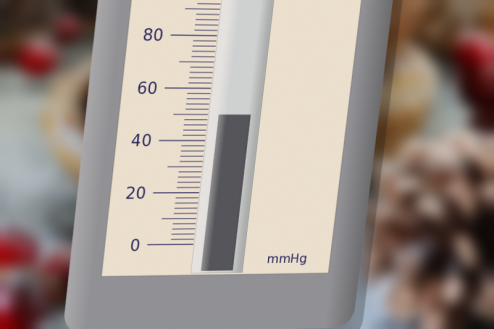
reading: {"value": 50, "unit": "mmHg"}
